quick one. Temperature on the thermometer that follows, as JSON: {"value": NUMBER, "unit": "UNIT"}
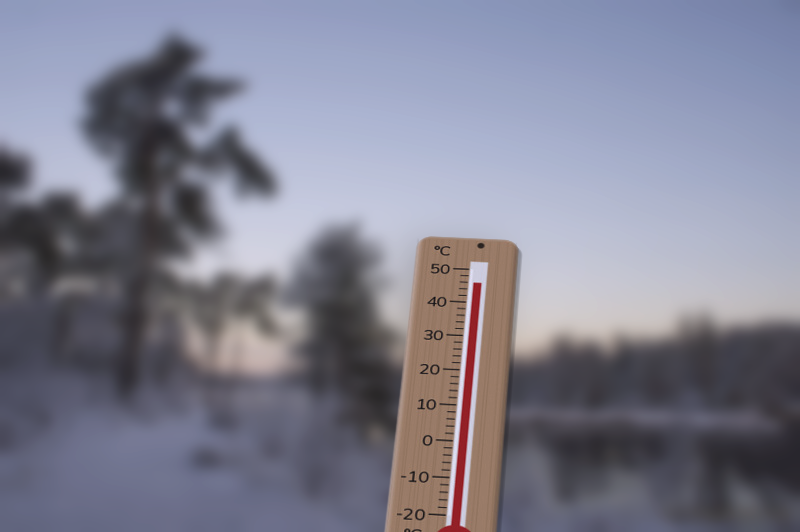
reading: {"value": 46, "unit": "°C"}
